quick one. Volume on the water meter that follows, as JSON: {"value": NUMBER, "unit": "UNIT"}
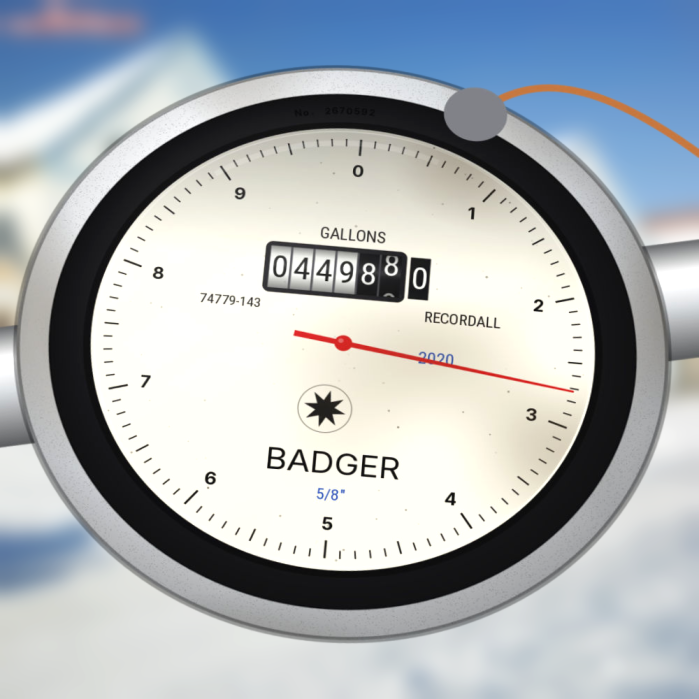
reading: {"value": 449882.7, "unit": "gal"}
